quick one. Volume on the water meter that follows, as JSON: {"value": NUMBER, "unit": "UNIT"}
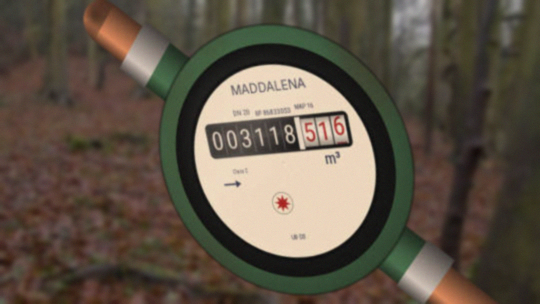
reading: {"value": 3118.516, "unit": "m³"}
